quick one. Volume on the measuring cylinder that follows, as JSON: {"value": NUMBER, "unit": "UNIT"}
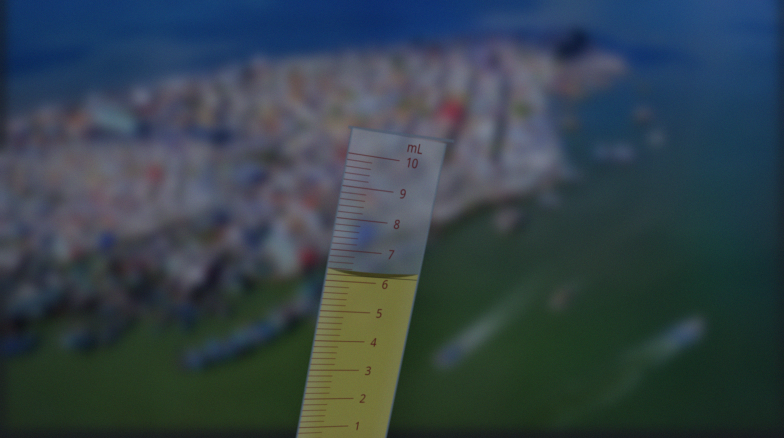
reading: {"value": 6.2, "unit": "mL"}
